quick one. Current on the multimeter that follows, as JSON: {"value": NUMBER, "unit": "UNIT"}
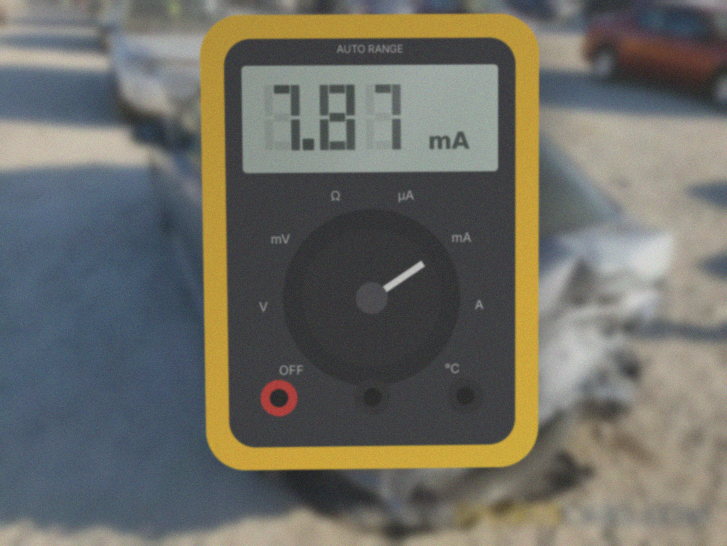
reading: {"value": 7.87, "unit": "mA"}
